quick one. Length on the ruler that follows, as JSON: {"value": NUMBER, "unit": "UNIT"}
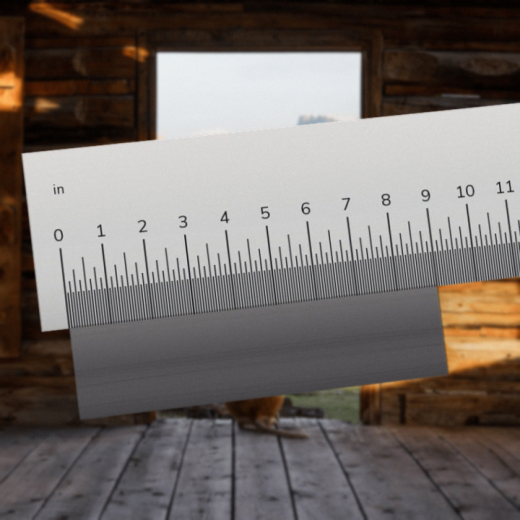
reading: {"value": 9, "unit": "in"}
